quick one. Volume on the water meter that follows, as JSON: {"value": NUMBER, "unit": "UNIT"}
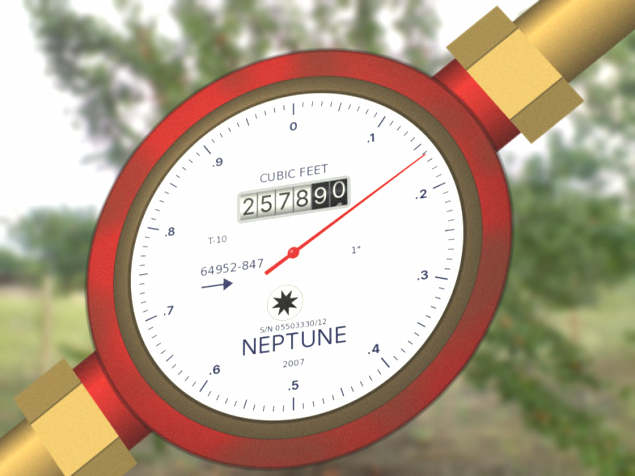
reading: {"value": 257890.16, "unit": "ft³"}
